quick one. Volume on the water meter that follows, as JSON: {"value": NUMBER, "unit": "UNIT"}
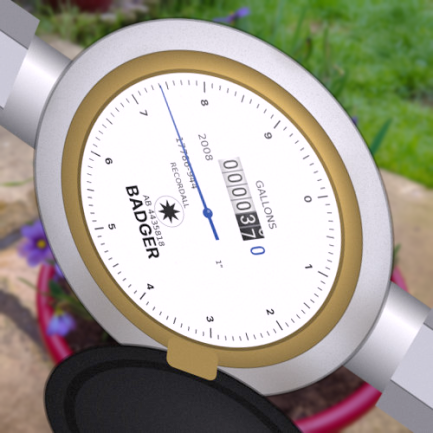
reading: {"value": 367.4, "unit": "gal"}
